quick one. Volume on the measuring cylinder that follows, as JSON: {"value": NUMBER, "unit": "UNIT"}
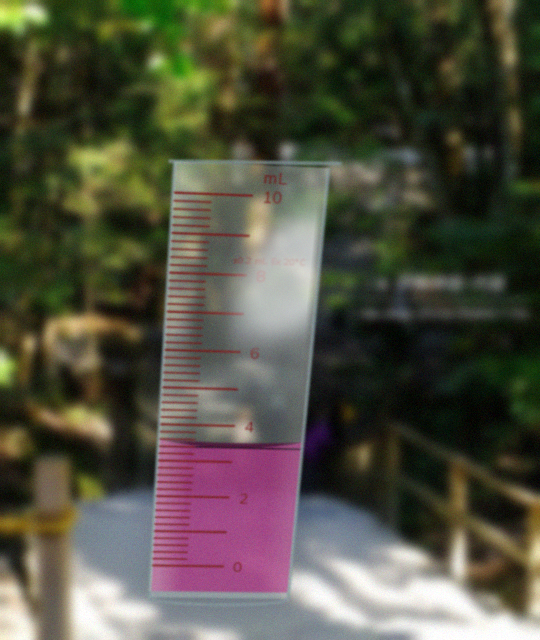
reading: {"value": 3.4, "unit": "mL"}
